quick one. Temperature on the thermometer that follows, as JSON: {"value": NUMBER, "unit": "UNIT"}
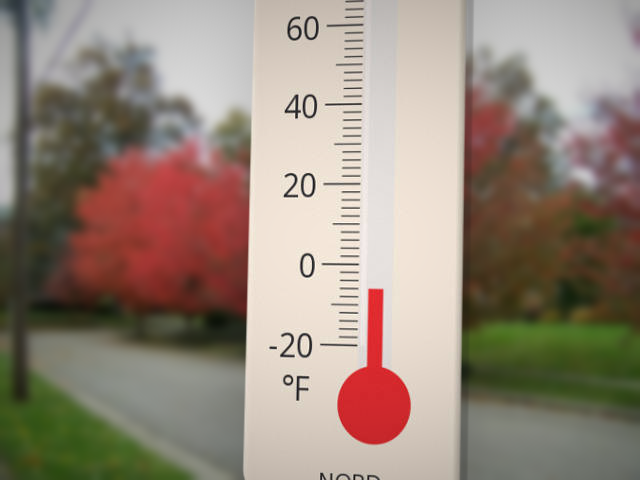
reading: {"value": -6, "unit": "°F"}
